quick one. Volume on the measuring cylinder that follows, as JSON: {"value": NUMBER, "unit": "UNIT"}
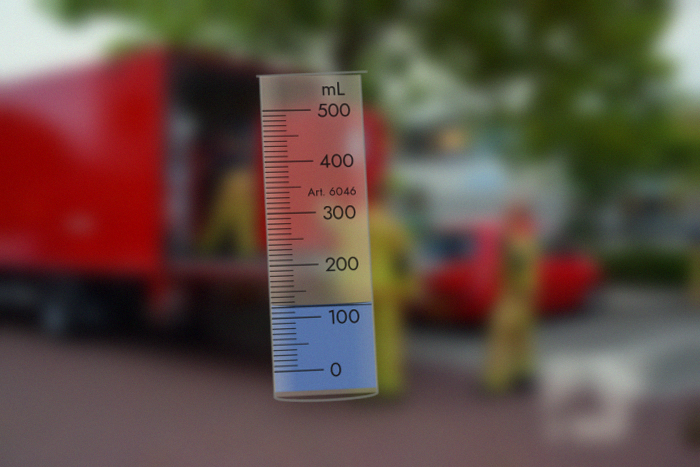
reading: {"value": 120, "unit": "mL"}
